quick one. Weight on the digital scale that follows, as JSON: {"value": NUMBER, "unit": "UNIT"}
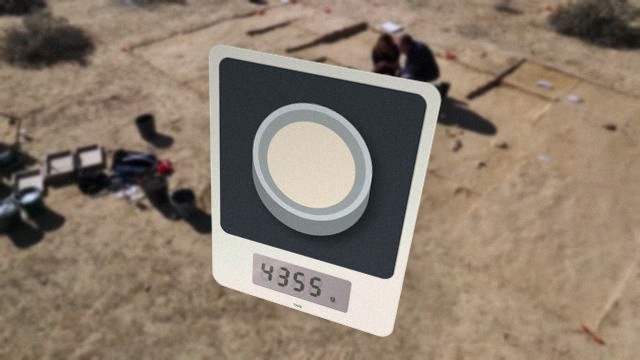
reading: {"value": 4355, "unit": "g"}
